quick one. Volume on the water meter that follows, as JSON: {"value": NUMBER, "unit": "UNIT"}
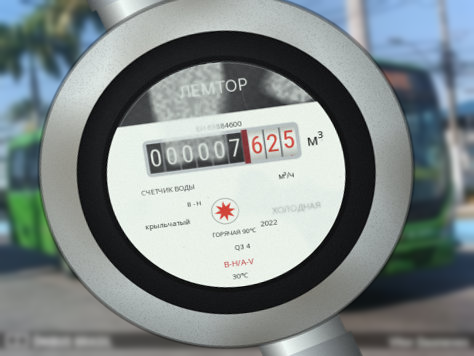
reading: {"value": 7.625, "unit": "m³"}
